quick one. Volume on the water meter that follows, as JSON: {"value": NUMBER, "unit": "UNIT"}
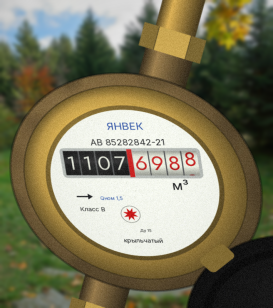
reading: {"value": 1107.6988, "unit": "m³"}
